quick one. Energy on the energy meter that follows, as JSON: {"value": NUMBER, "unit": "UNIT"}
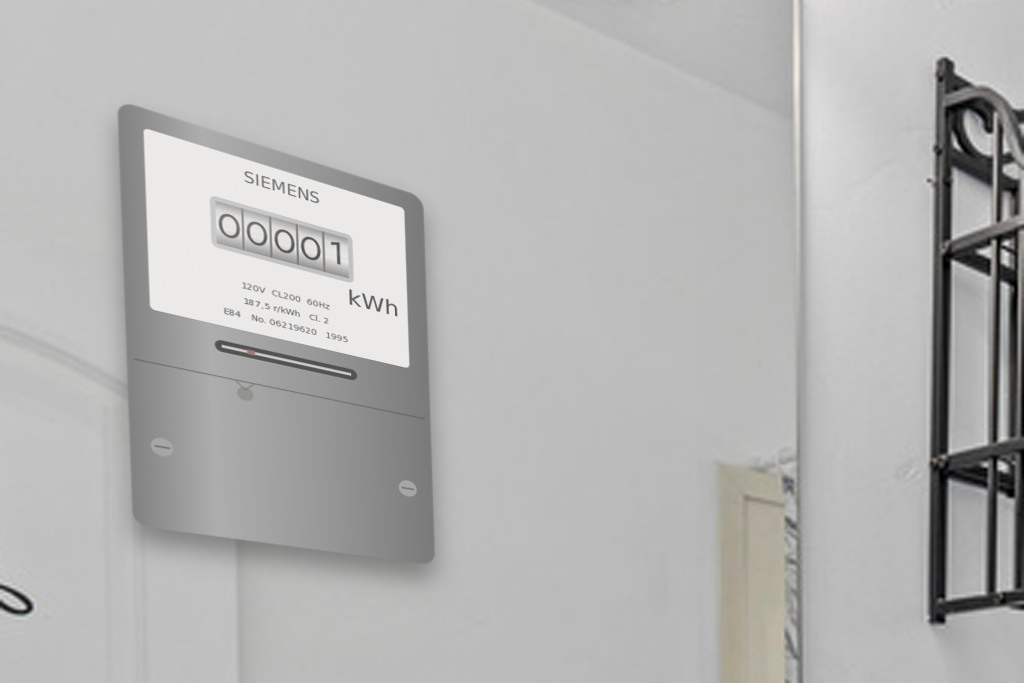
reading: {"value": 1, "unit": "kWh"}
